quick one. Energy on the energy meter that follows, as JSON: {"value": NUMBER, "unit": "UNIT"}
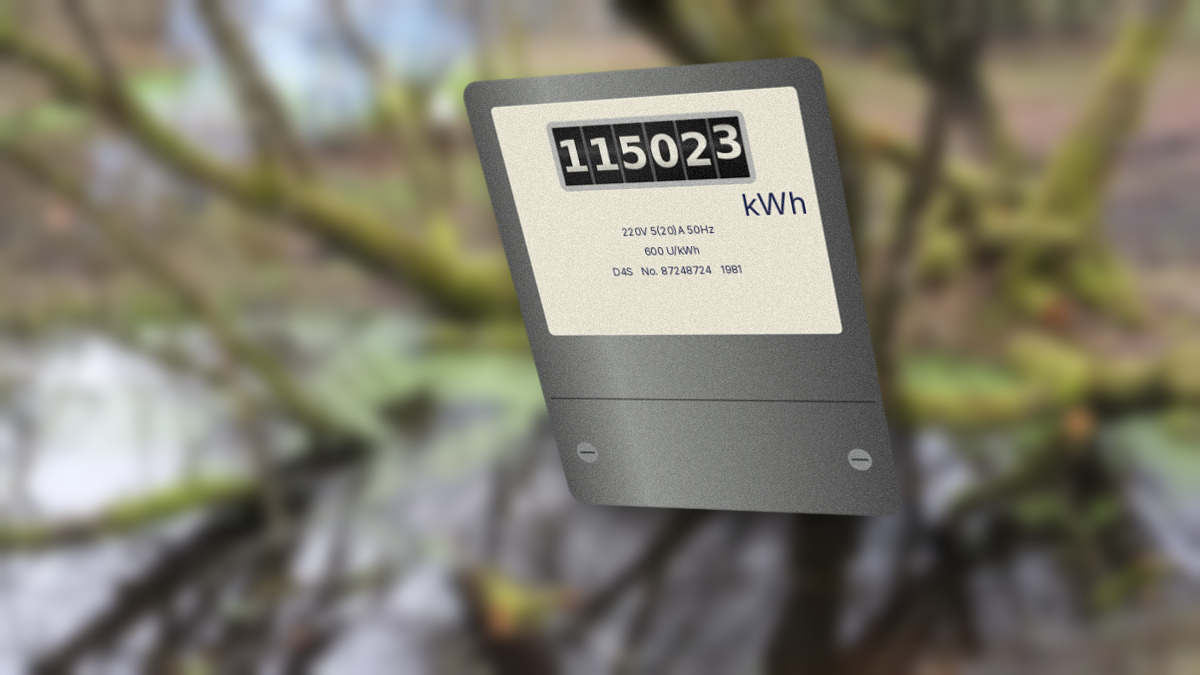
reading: {"value": 115023, "unit": "kWh"}
